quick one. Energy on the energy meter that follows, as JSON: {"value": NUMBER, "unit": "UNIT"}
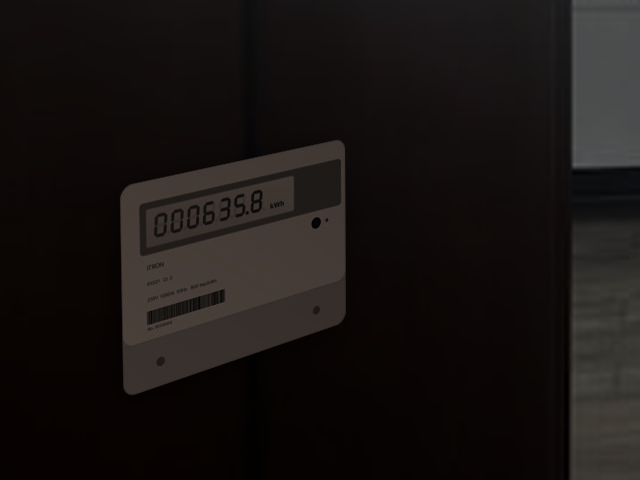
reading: {"value": 635.8, "unit": "kWh"}
